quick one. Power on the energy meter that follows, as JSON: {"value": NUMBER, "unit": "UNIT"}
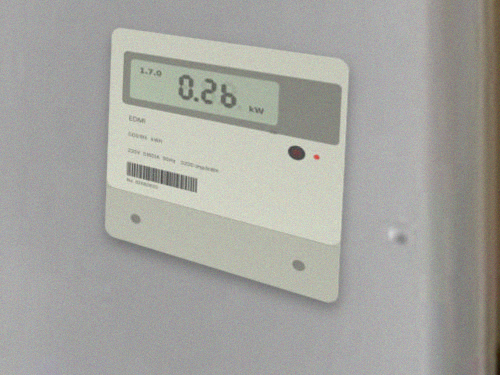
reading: {"value": 0.26, "unit": "kW"}
